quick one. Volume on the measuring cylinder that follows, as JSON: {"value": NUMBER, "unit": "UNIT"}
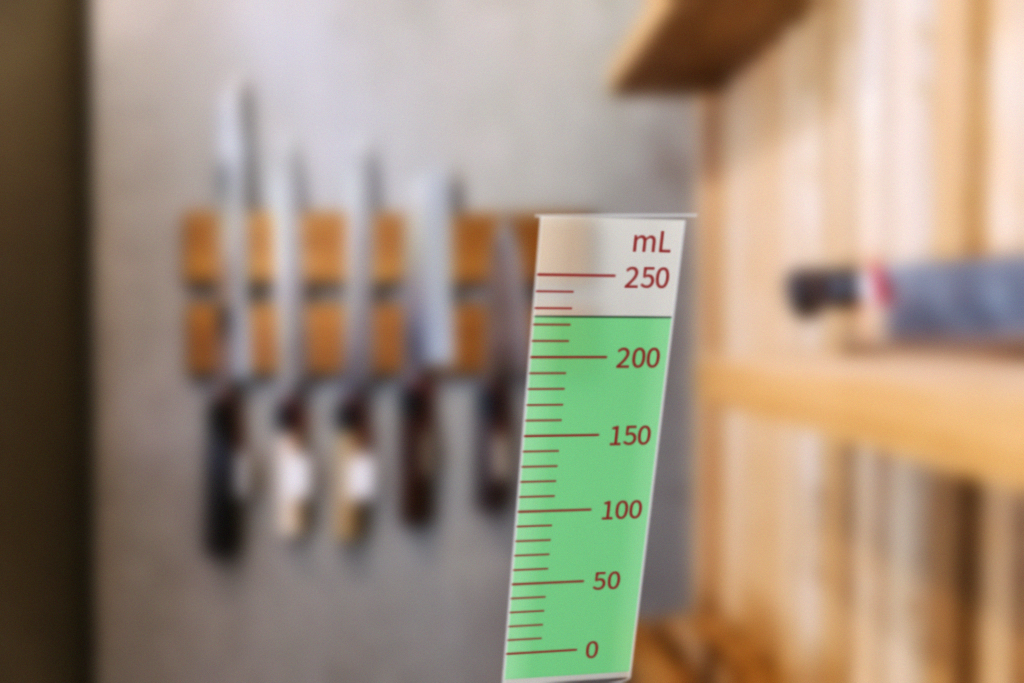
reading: {"value": 225, "unit": "mL"}
